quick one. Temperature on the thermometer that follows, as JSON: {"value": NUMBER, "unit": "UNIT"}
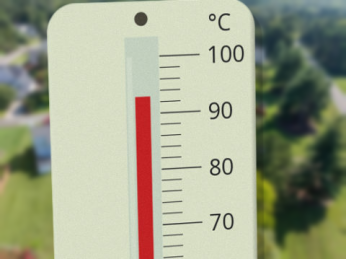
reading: {"value": 93, "unit": "°C"}
